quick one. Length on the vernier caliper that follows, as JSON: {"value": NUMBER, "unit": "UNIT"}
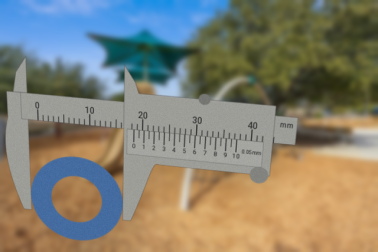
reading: {"value": 18.4, "unit": "mm"}
